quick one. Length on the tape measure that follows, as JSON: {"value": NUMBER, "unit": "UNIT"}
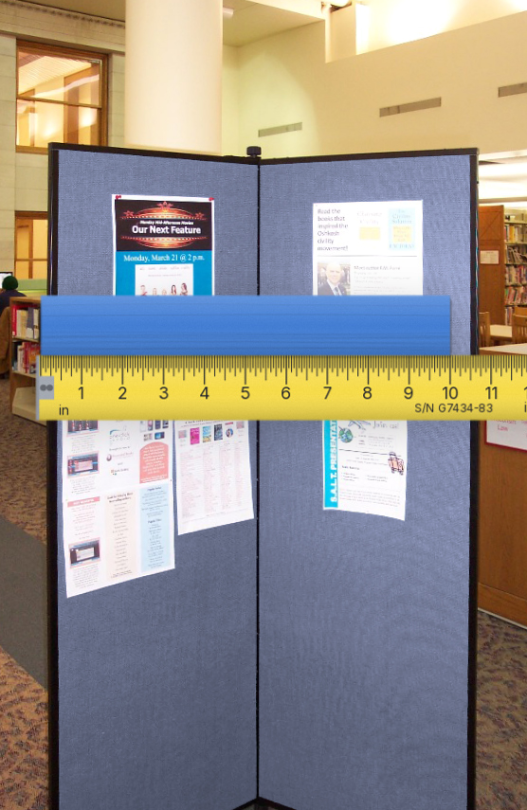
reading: {"value": 10, "unit": "in"}
